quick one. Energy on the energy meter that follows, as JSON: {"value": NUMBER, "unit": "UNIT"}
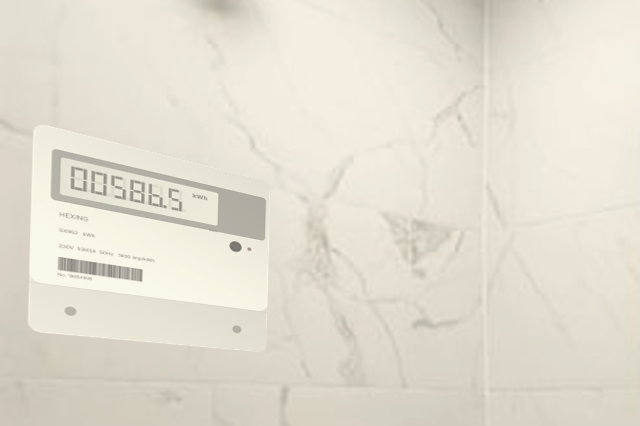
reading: {"value": 586.5, "unit": "kWh"}
